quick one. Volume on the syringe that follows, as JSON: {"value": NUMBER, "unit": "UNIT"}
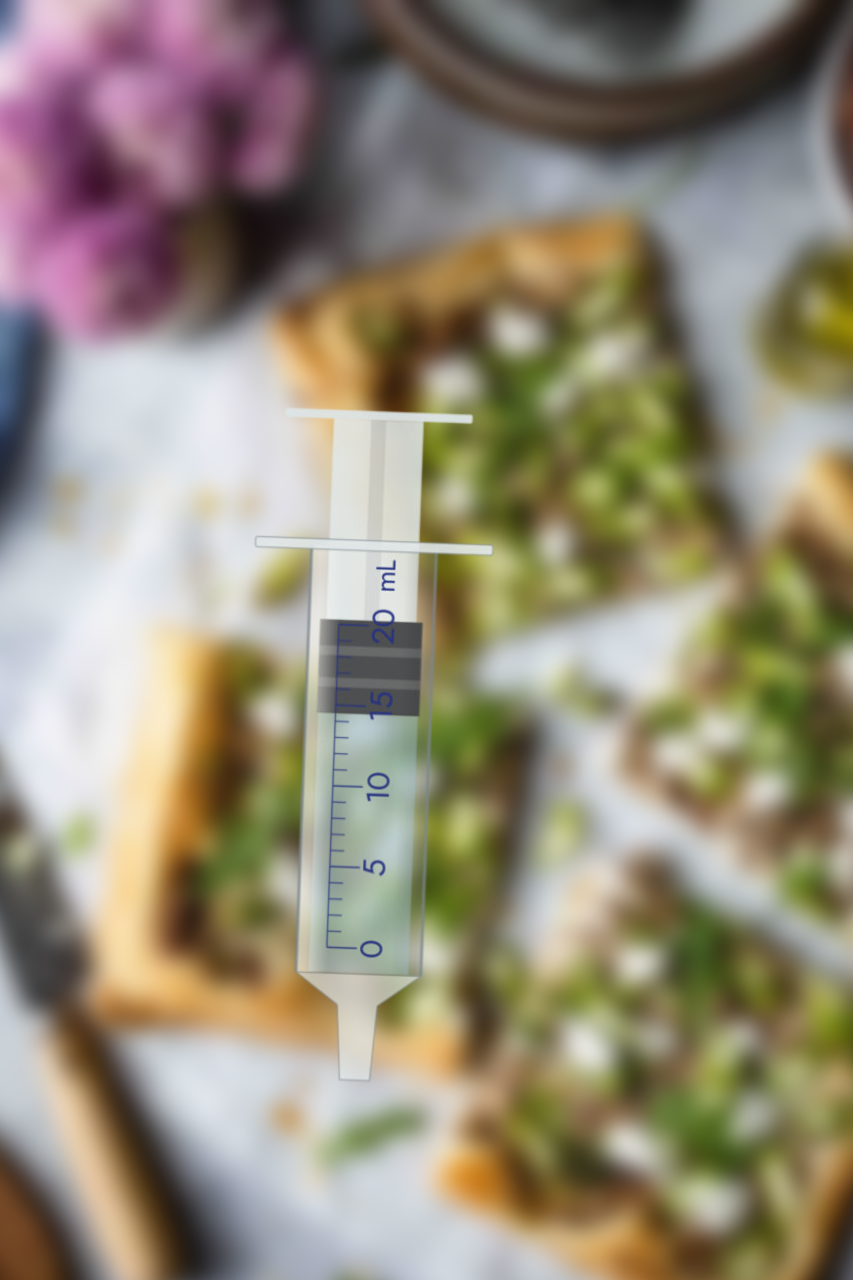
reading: {"value": 14.5, "unit": "mL"}
